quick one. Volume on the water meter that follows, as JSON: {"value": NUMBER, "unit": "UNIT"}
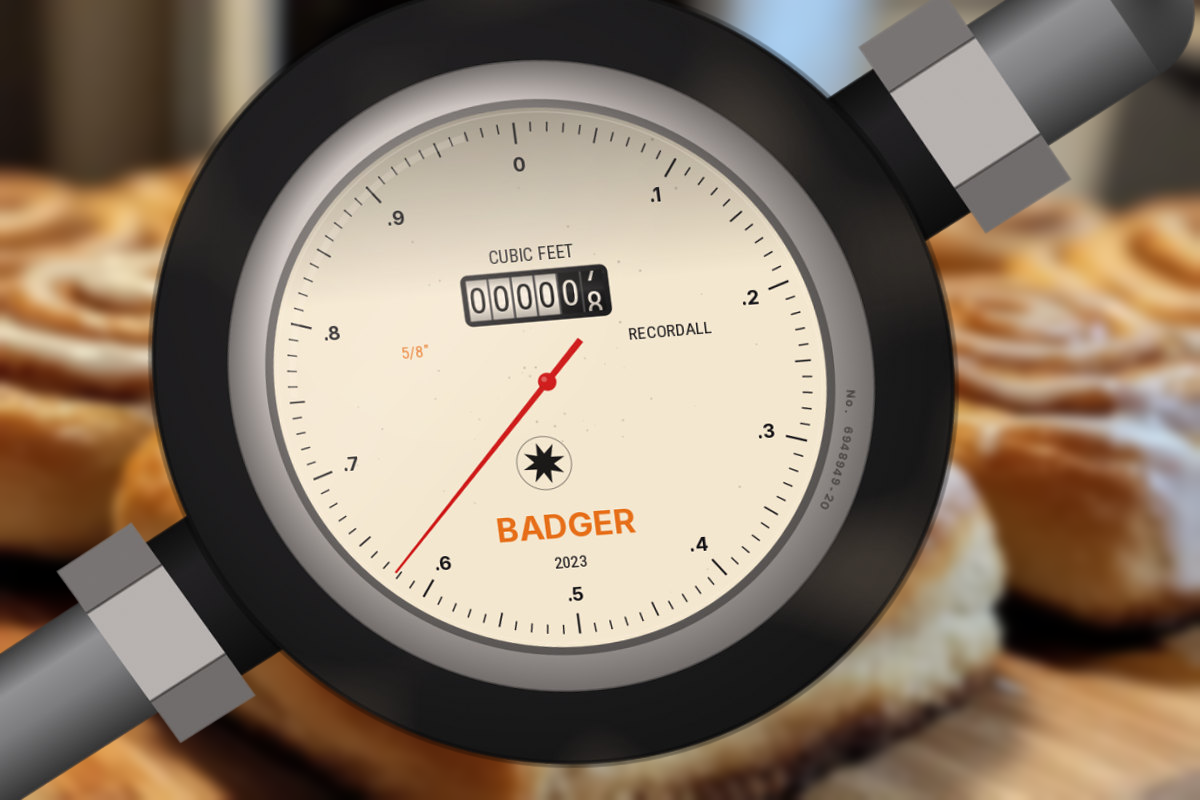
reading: {"value": 7.62, "unit": "ft³"}
